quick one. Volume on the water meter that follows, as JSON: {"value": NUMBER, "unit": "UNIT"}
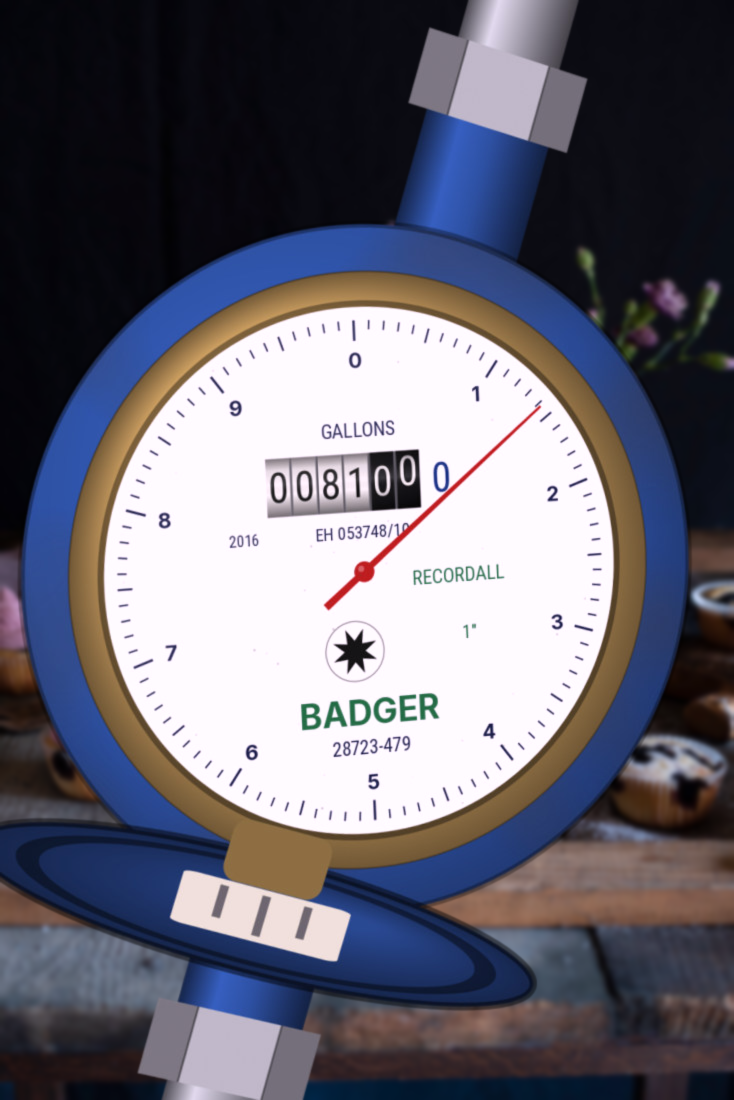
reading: {"value": 81001.4, "unit": "gal"}
